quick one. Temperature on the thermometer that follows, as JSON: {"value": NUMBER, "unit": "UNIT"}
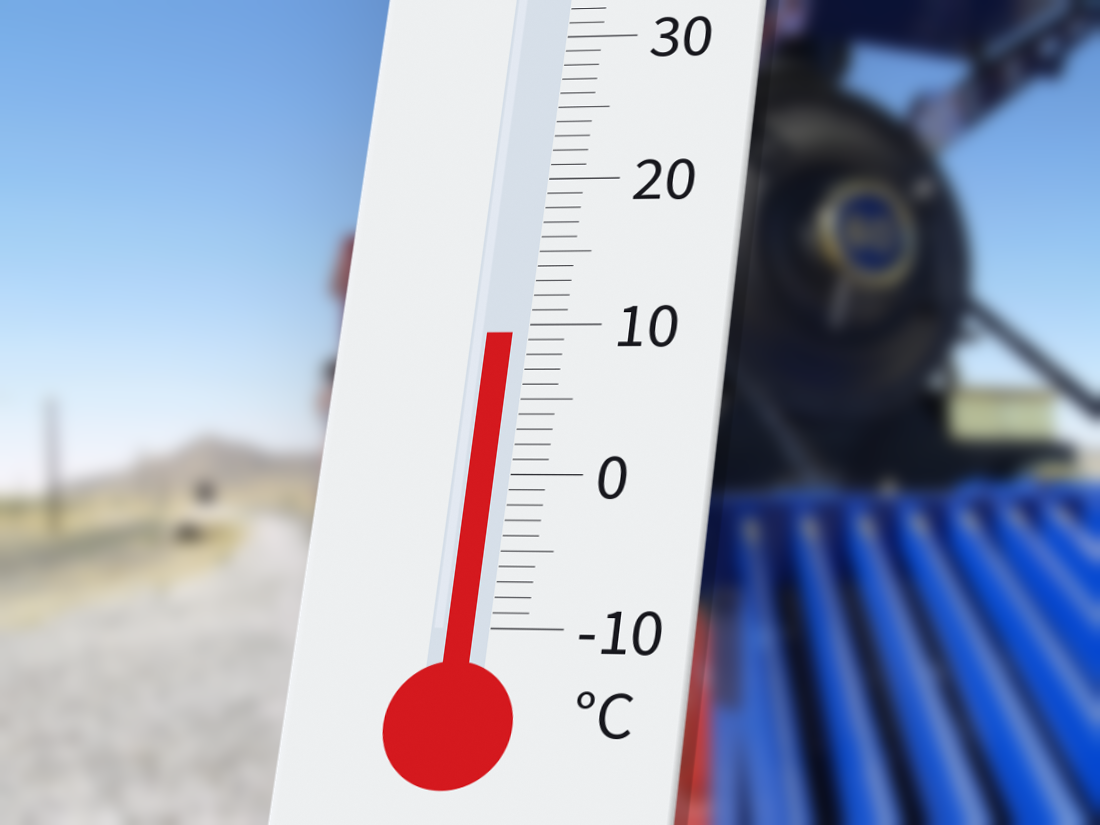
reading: {"value": 9.5, "unit": "°C"}
